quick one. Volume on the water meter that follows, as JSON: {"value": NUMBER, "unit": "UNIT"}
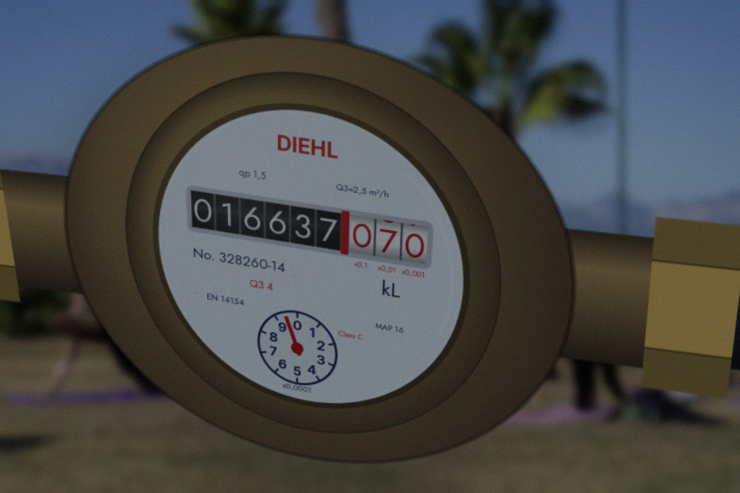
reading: {"value": 16637.0699, "unit": "kL"}
